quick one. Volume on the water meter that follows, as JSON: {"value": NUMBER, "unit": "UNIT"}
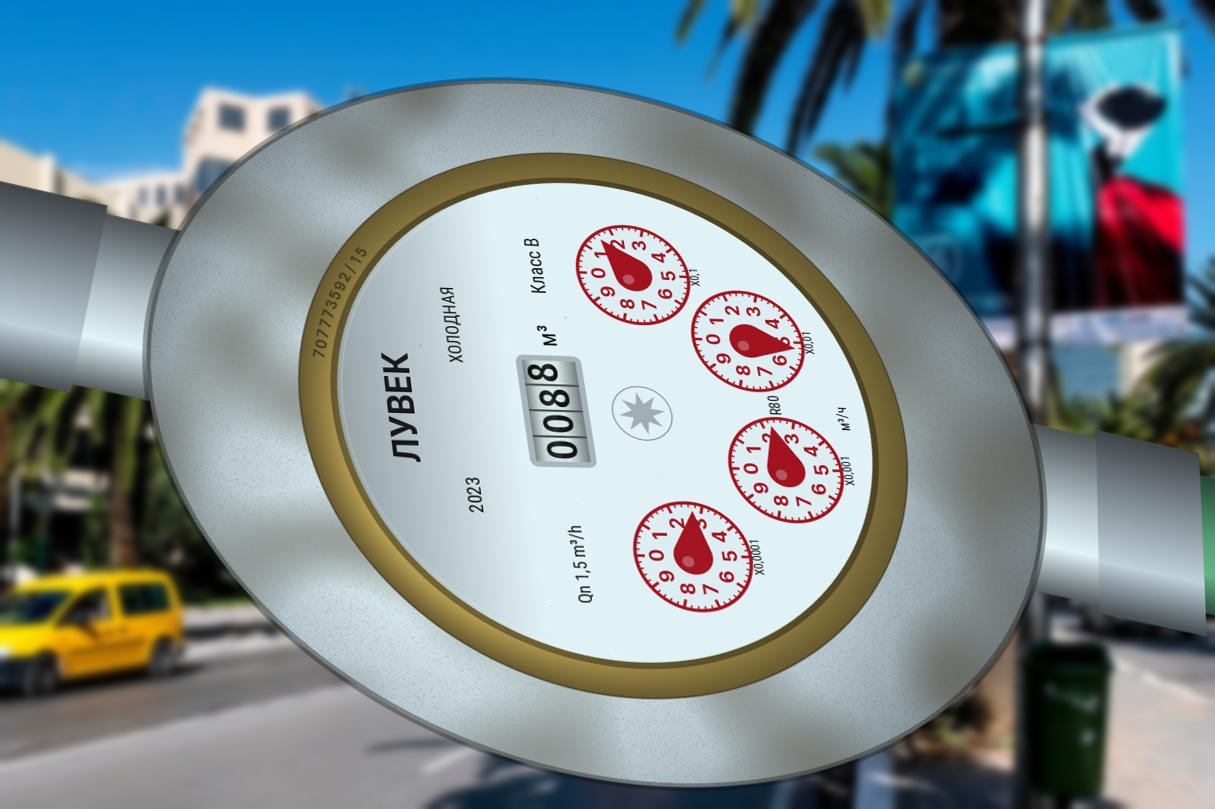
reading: {"value": 88.1522, "unit": "m³"}
